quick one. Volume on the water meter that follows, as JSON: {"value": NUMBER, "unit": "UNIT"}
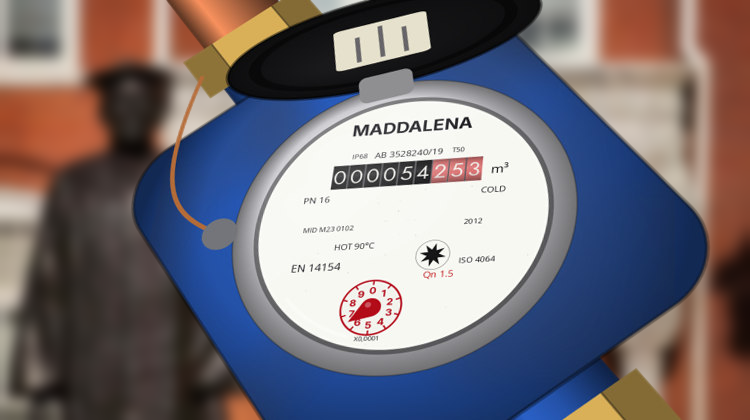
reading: {"value": 54.2536, "unit": "m³"}
